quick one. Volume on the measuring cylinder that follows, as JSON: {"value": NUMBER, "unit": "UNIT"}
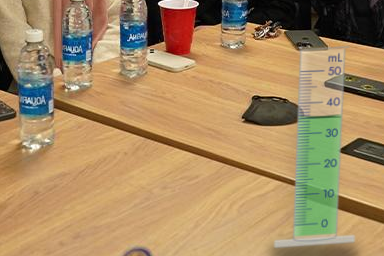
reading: {"value": 35, "unit": "mL"}
